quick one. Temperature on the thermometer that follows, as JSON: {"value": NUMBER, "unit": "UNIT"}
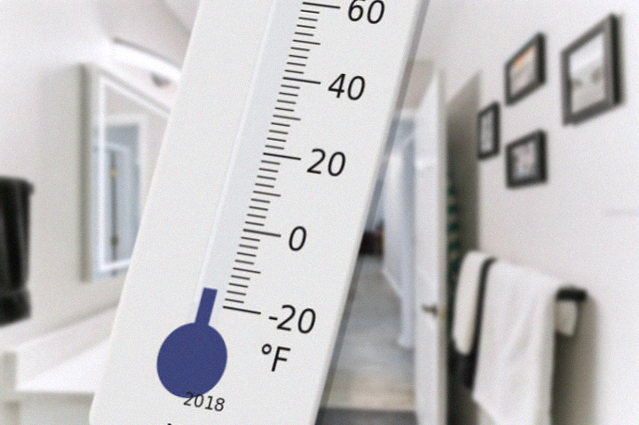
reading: {"value": -16, "unit": "°F"}
